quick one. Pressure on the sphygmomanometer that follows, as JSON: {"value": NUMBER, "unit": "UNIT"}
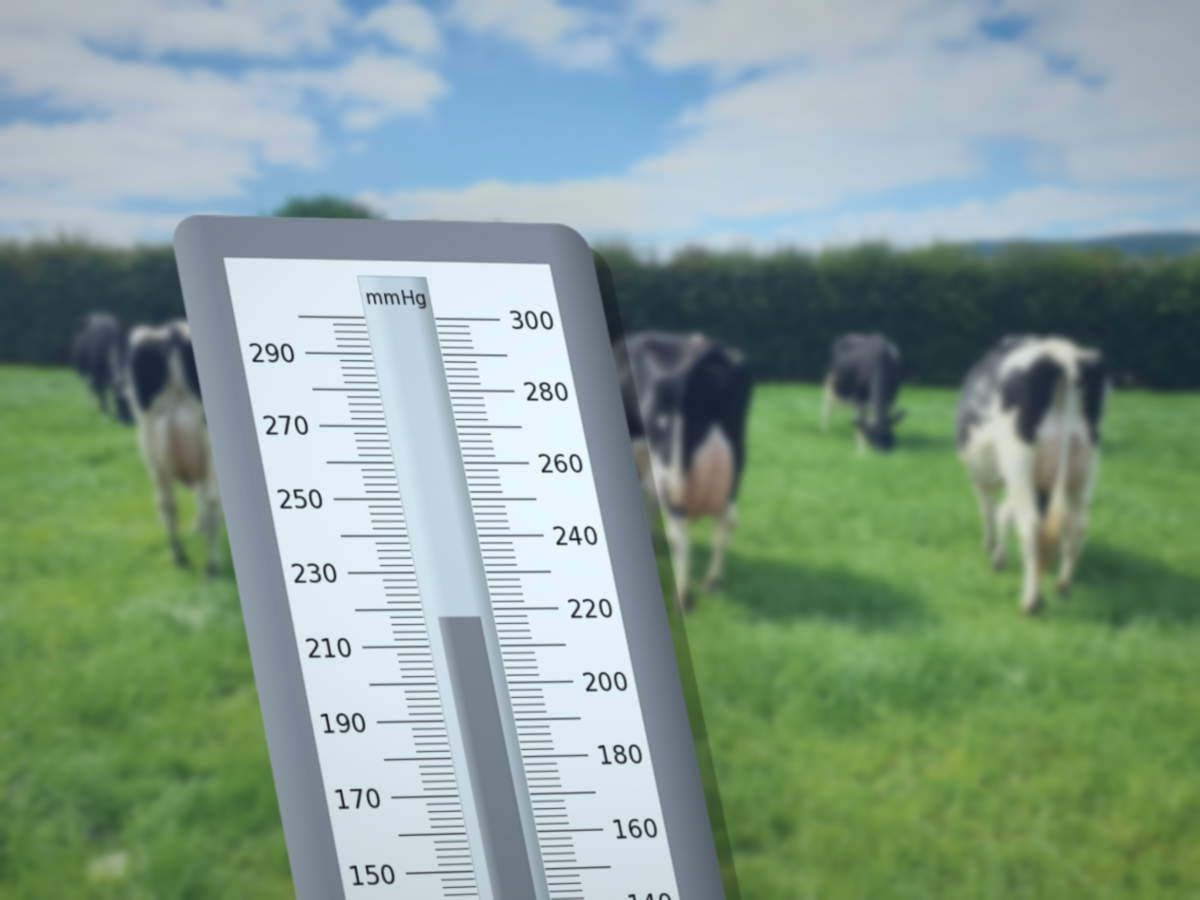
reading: {"value": 218, "unit": "mmHg"}
